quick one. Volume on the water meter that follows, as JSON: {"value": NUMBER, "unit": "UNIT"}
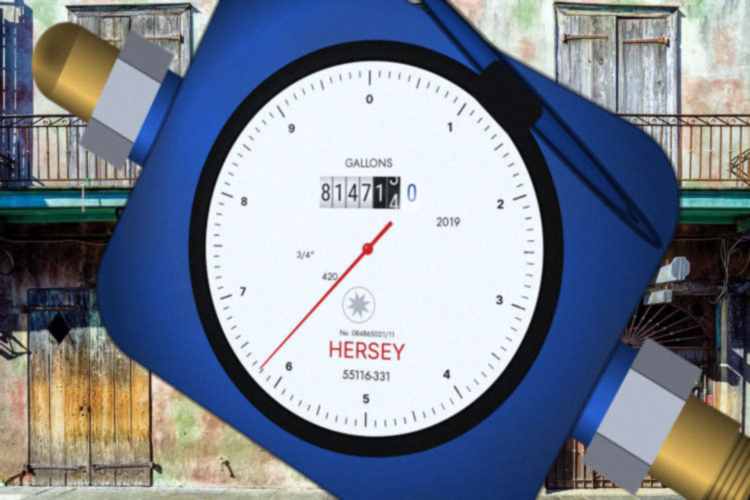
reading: {"value": 8147136.2, "unit": "gal"}
